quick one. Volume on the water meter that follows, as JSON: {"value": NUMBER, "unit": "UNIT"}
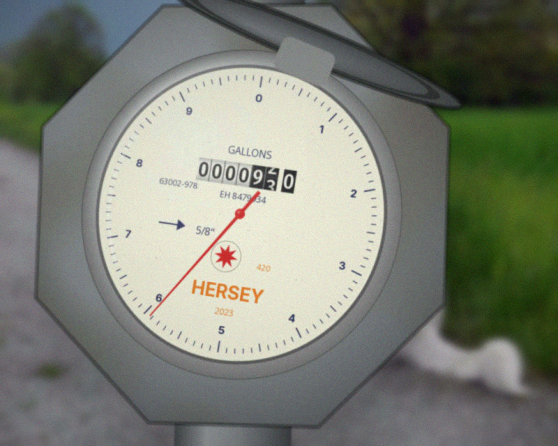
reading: {"value": 925.9, "unit": "gal"}
